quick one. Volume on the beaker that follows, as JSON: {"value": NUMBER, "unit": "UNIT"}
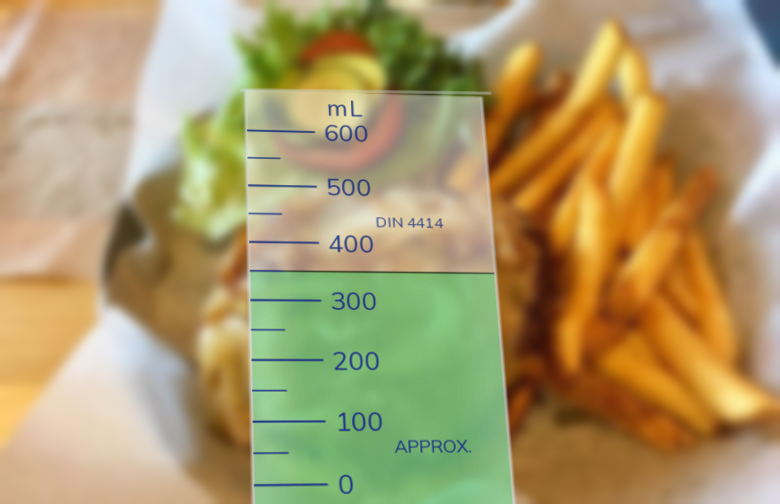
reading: {"value": 350, "unit": "mL"}
